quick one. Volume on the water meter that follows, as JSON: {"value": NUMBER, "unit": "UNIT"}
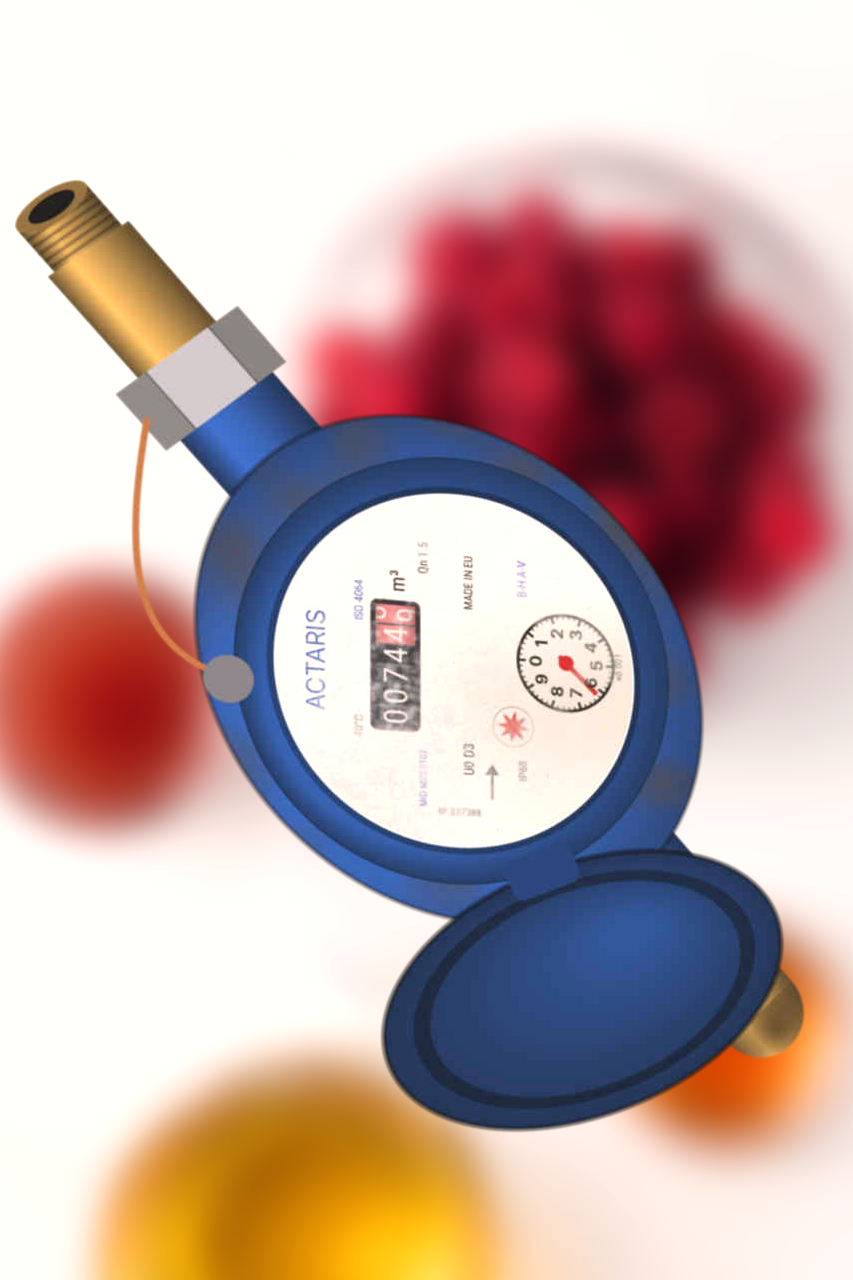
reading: {"value": 74.486, "unit": "m³"}
